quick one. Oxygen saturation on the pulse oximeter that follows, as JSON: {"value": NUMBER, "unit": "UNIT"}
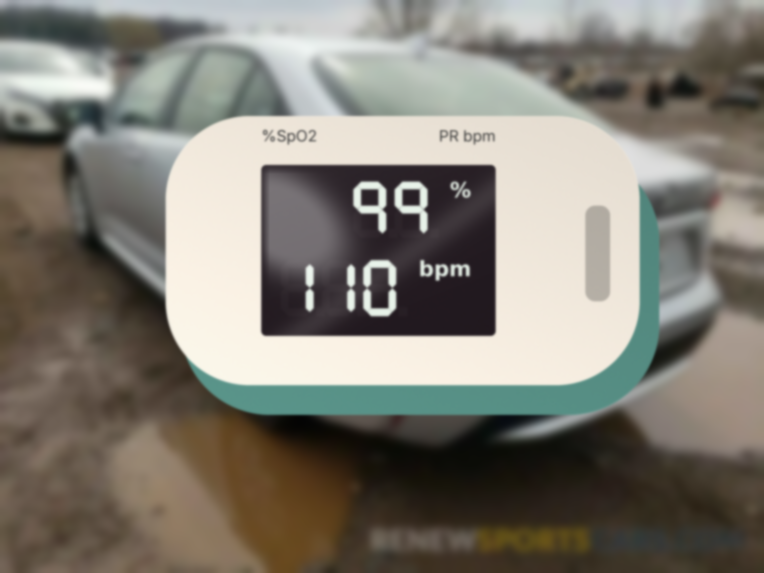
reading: {"value": 99, "unit": "%"}
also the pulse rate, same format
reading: {"value": 110, "unit": "bpm"}
